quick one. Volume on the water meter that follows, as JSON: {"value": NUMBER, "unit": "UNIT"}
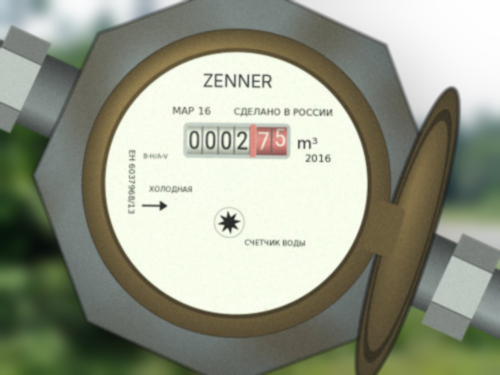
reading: {"value": 2.75, "unit": "m³"}
